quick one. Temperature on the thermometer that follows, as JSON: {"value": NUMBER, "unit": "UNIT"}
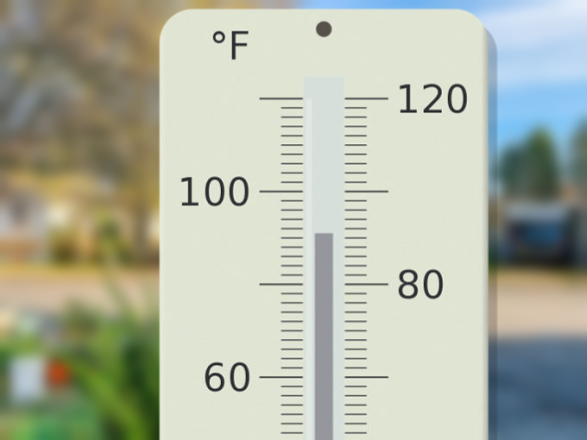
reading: {"value": 91, "unit": "°F"}
